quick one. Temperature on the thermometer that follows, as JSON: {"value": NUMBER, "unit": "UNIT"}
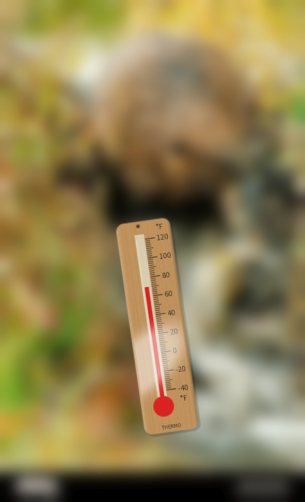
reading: {"value": 70, "unit": "°F"}
